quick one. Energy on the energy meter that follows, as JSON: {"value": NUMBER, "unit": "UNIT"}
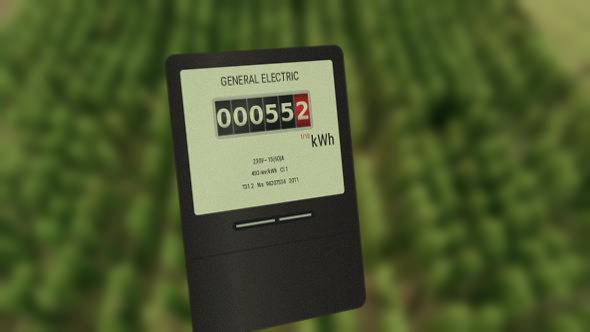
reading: {"value": 55.2, "unit": "kWh"}
